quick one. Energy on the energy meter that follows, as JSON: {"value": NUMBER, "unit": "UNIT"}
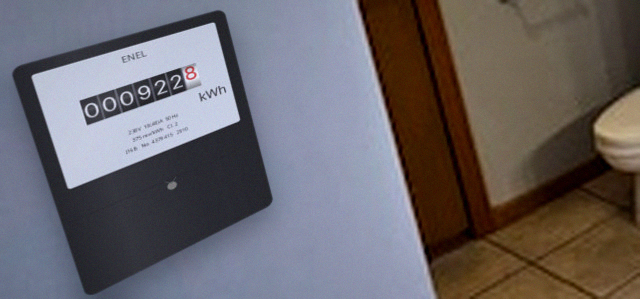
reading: {"value": 922.8, "unit": "kWh"}
